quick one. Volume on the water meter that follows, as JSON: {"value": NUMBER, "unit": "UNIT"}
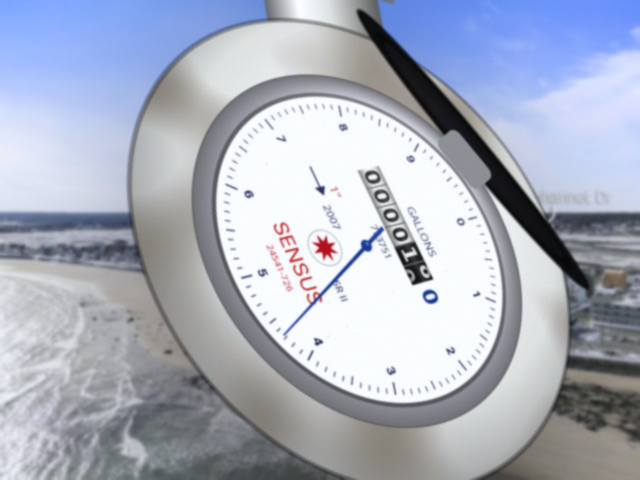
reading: {"value": 184.3, "unit": "gal"}
